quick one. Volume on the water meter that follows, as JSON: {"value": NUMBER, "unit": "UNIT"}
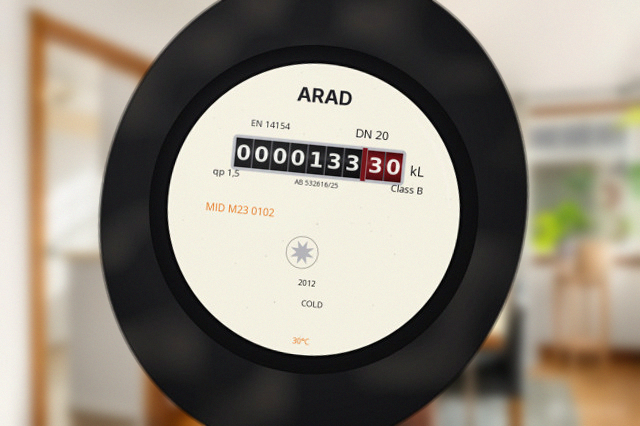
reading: {"value": 133.30, "unit": "kL"}
